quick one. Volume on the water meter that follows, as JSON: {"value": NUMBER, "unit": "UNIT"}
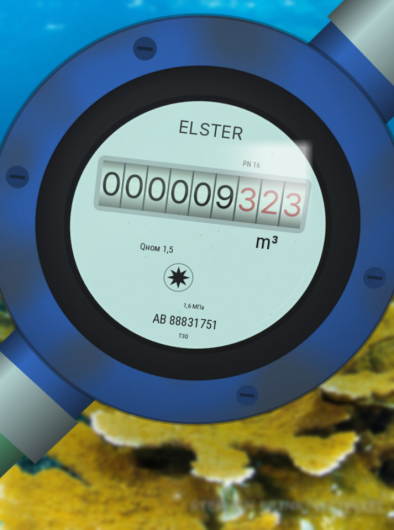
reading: {"value": 9.323, "unit": "m³"}
